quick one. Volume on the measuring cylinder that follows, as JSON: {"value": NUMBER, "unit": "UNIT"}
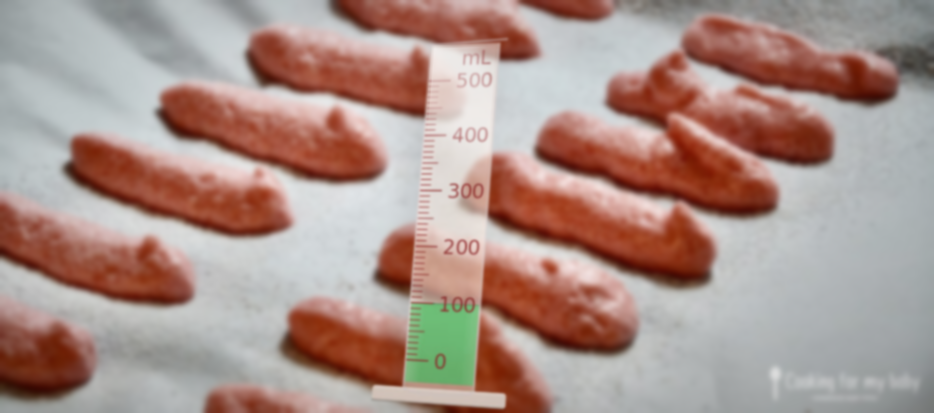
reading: {"value": 100, "unit": "mL"}
